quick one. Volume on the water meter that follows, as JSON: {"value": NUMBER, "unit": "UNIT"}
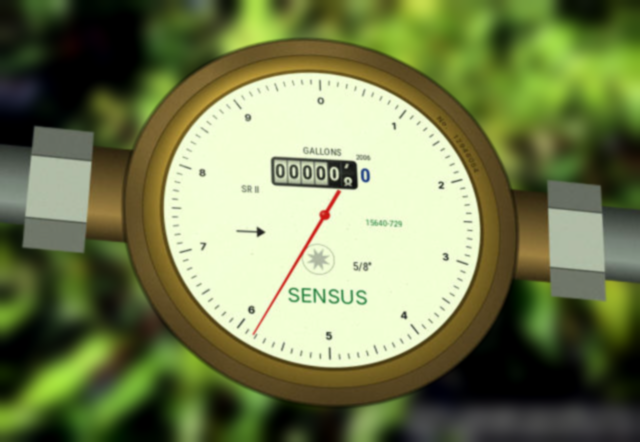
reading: {"value": 75.8, "unit": "gal"}
